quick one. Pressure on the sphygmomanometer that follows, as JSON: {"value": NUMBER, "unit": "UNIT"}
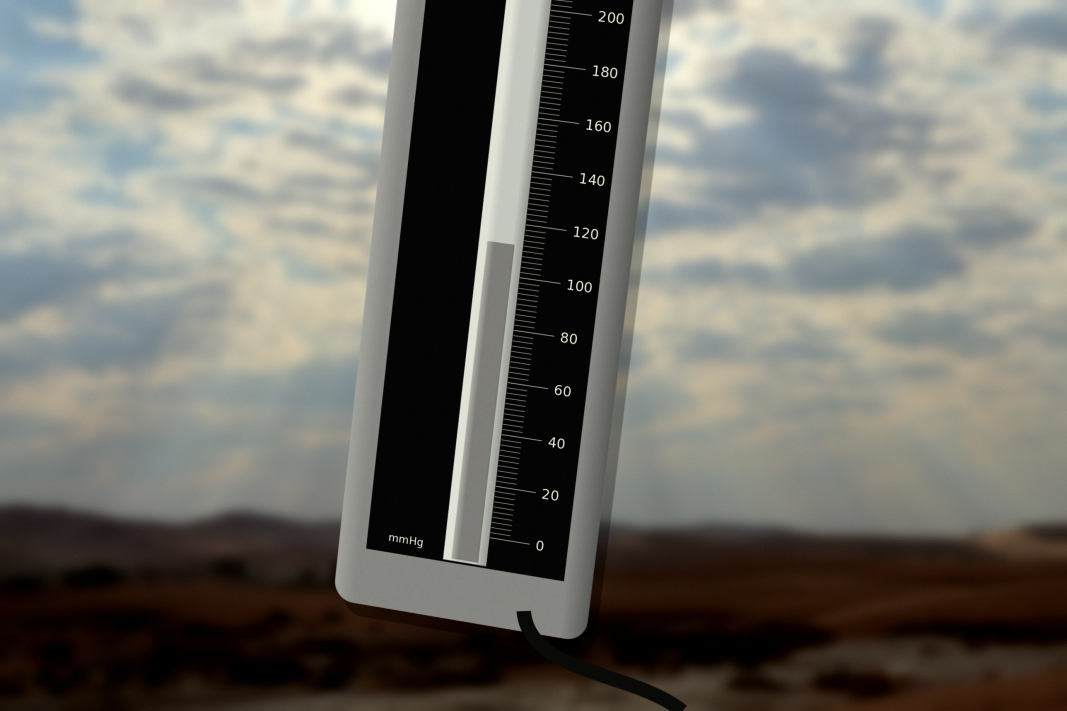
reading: {"value": 112, "unit": "mmHg"}
